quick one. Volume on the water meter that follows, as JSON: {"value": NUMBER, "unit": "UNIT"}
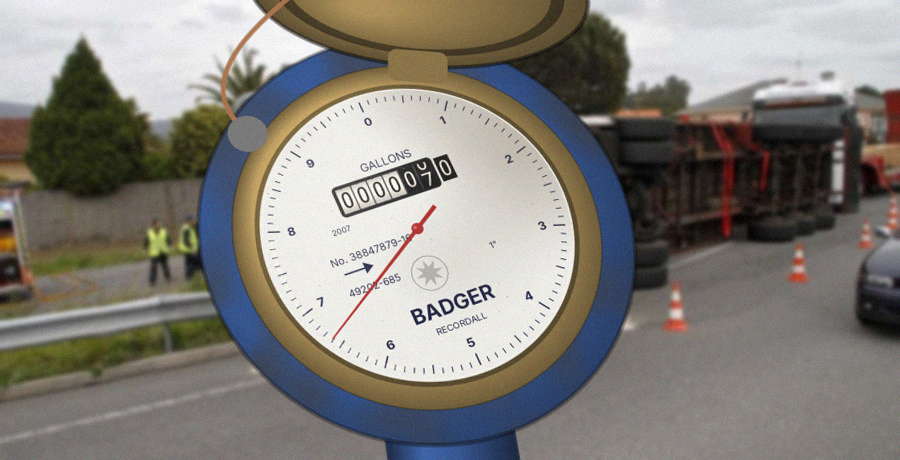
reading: {"value": 66.6, "unit": "gal"}
